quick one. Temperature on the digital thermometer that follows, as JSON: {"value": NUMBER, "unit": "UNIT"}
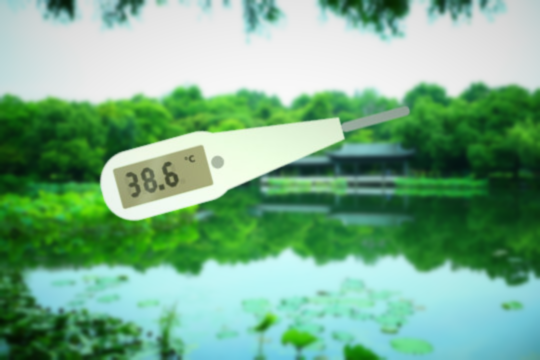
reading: {"value": 38.6, "unit": "°C"}
